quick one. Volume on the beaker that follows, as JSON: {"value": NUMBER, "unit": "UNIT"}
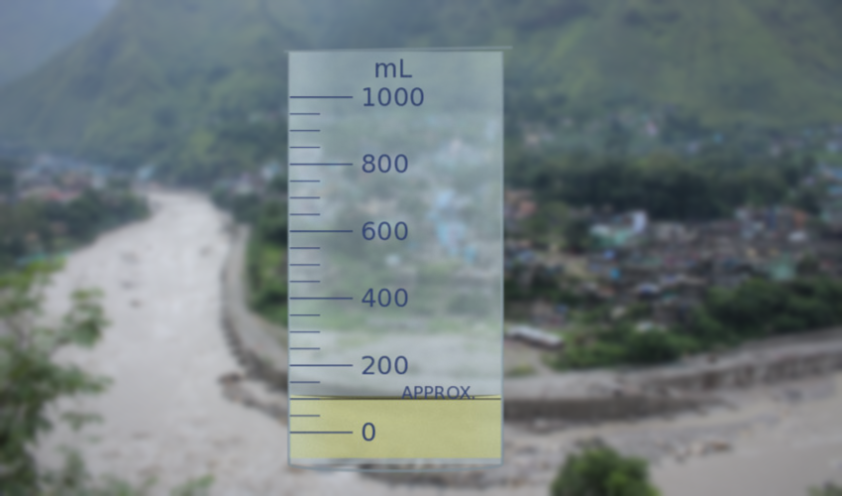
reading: {"value": 100, "unit": "mL"}
